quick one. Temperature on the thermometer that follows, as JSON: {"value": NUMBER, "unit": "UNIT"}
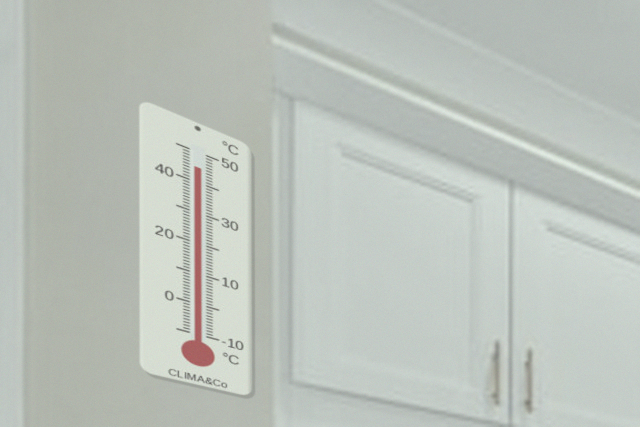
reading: {"value": 45, "unit": "°C"}
